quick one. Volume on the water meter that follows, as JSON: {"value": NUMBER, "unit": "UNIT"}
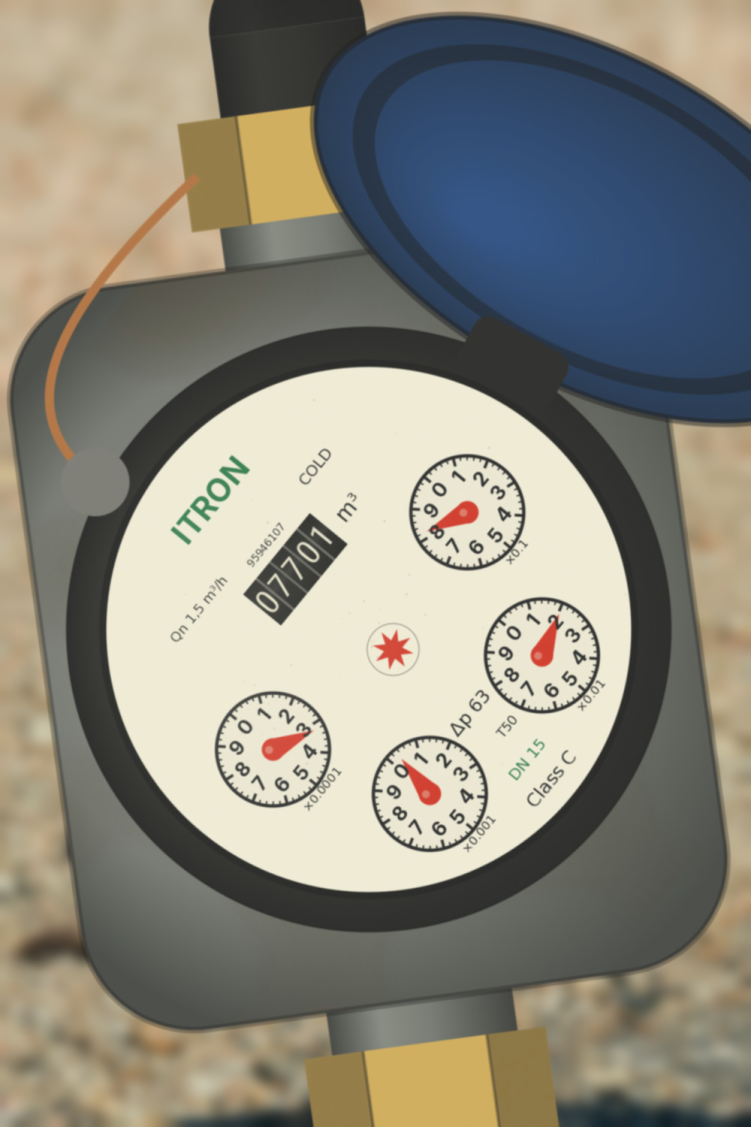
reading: {"value": 7701.8203, "unit": "m³"}
